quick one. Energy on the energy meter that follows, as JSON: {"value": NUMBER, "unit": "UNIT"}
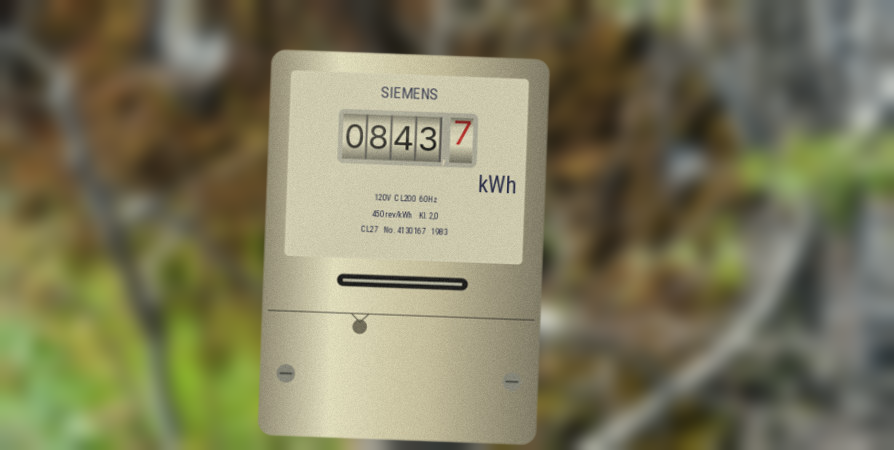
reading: {"value": 843.7, "unit": "kWh"}
